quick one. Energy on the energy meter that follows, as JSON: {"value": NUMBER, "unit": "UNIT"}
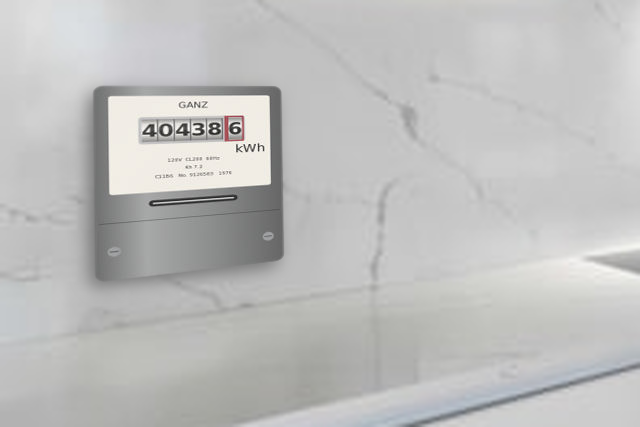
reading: {"value": 40438.6, "unit": "kWh"}
